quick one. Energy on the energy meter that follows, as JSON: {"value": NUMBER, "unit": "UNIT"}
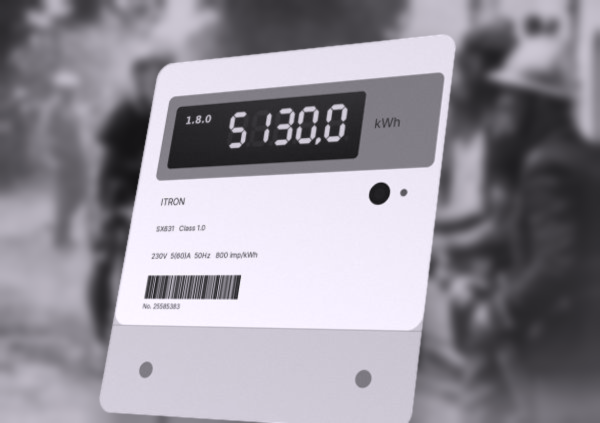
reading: {"value": 5130.0, "unit": "kWh"}
